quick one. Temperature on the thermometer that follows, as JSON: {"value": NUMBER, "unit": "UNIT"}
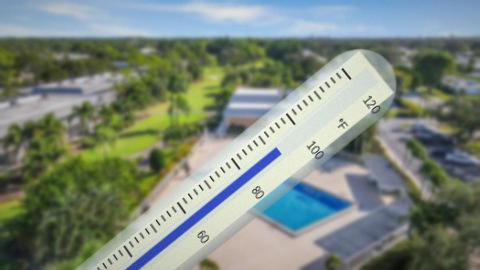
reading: {"value": 92, "unit": "°F"}
